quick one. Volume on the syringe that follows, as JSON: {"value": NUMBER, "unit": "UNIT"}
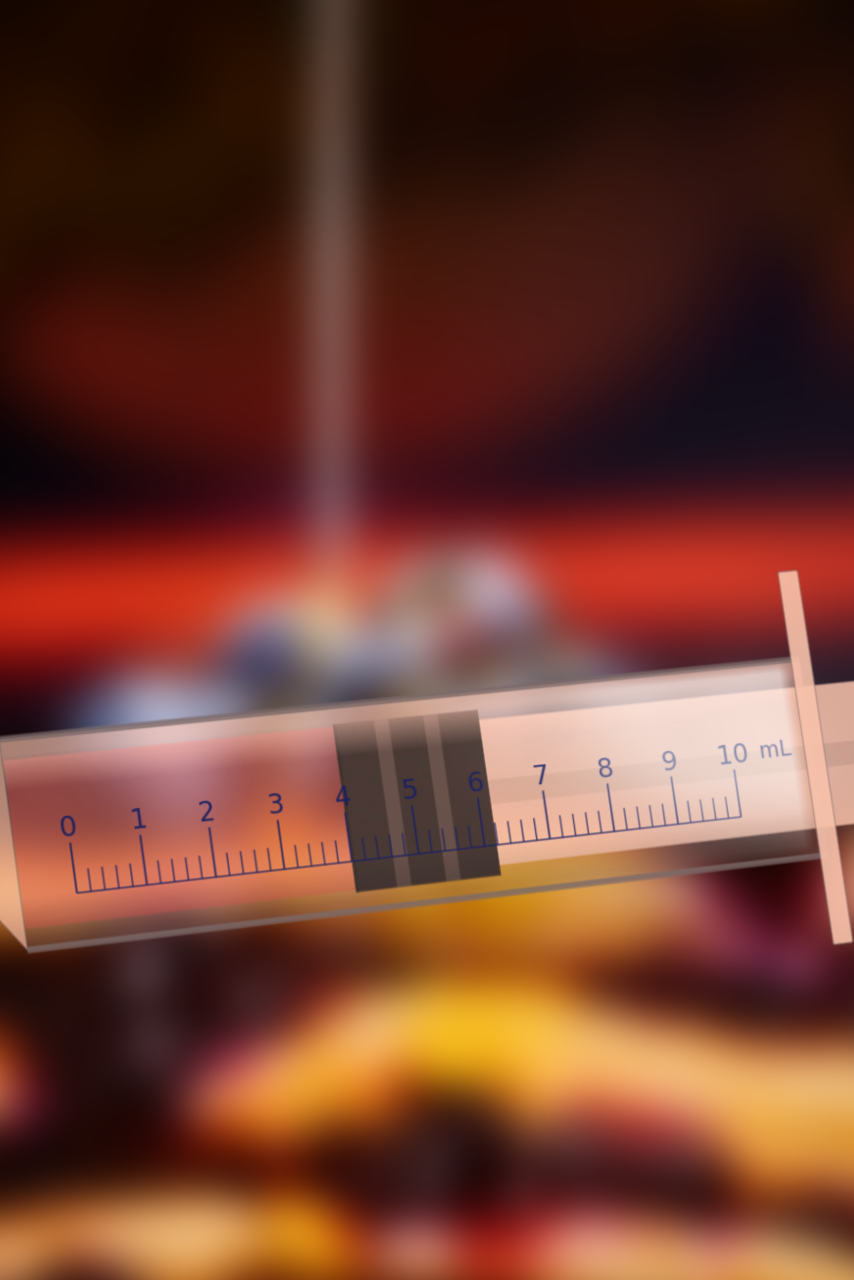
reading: {"value": 4, "unit": "mL"}
